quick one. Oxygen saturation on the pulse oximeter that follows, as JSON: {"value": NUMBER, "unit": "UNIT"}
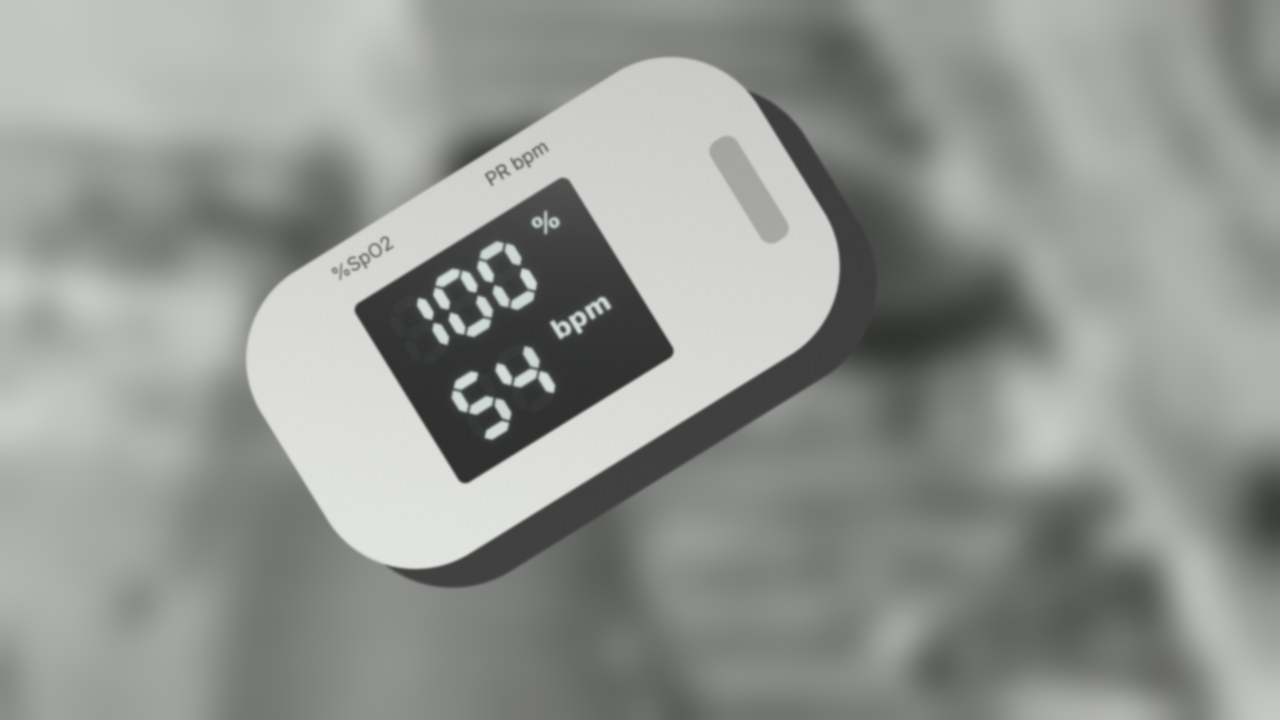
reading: {"value": 100, "unit": "%"}
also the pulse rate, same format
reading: {"value": 54, "unit": "bpm"}
